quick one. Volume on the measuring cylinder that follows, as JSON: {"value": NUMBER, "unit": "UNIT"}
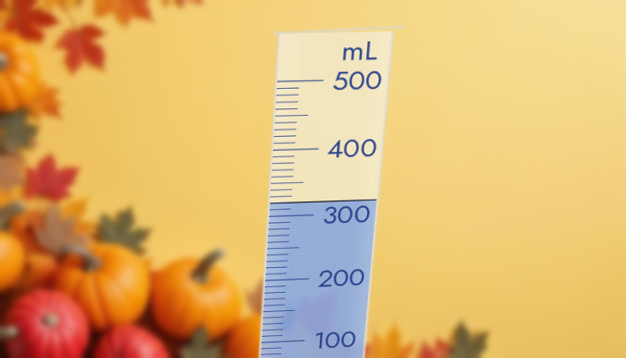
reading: {"value": 320, "unit": "mL"}
